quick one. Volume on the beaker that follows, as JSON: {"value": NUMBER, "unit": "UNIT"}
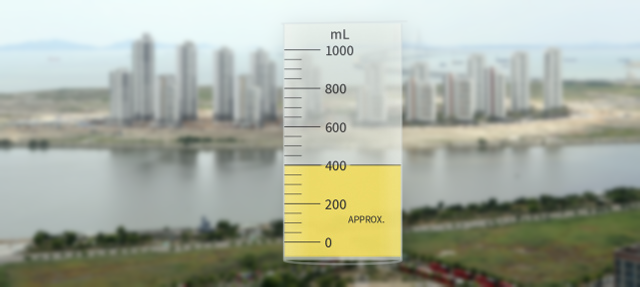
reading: {"value": 400, "unit": "mL"}
